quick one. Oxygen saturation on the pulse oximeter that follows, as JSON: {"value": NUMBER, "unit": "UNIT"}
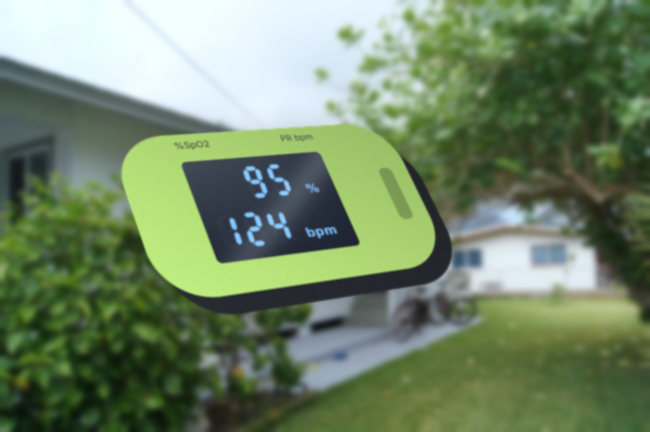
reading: {"value": 95, "unit": "%"}
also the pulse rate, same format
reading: {"value": 124, "unit": "bpm"}
